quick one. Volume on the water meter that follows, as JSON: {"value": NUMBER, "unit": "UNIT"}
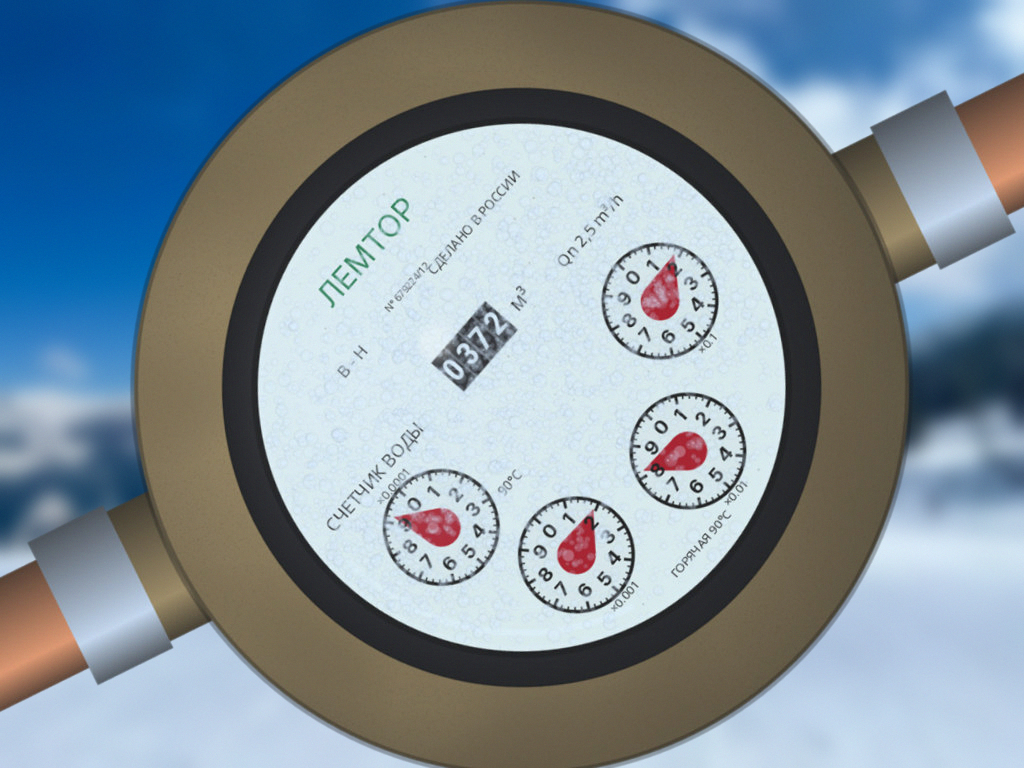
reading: {"value": 372.1819, "unit": "m³"}
